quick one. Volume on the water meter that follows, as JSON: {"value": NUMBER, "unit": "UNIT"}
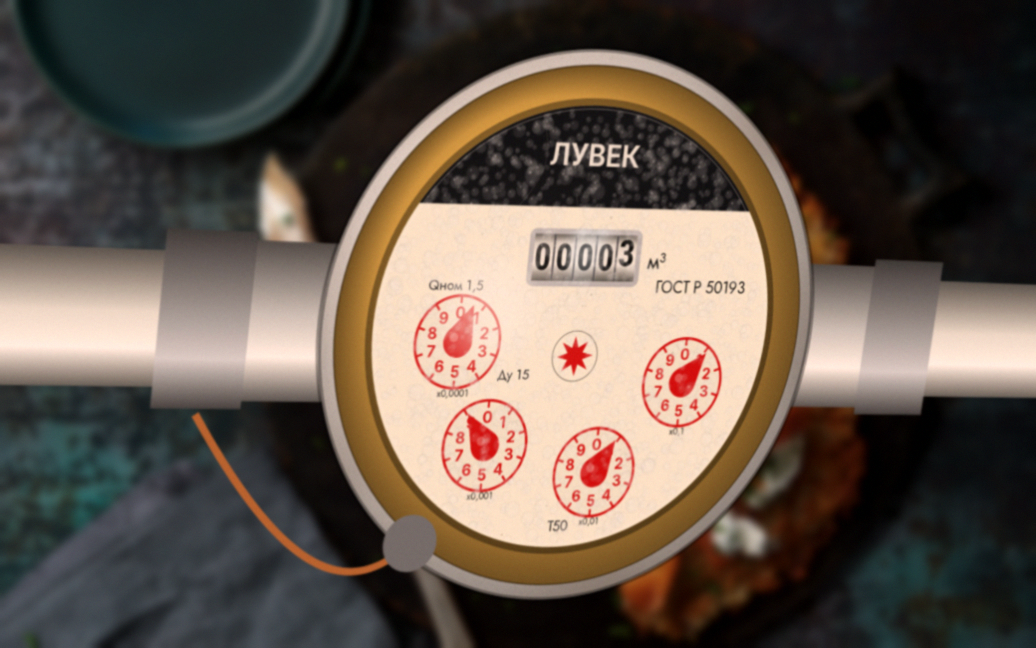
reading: {"value": 3.1090, "unit": "m³"}
